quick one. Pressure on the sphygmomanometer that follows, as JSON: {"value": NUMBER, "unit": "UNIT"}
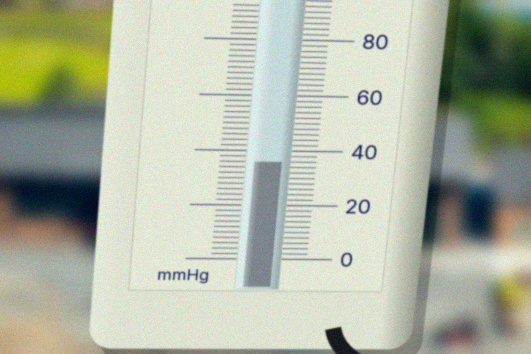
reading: {"value": 36, "unit": "mmHg"}
